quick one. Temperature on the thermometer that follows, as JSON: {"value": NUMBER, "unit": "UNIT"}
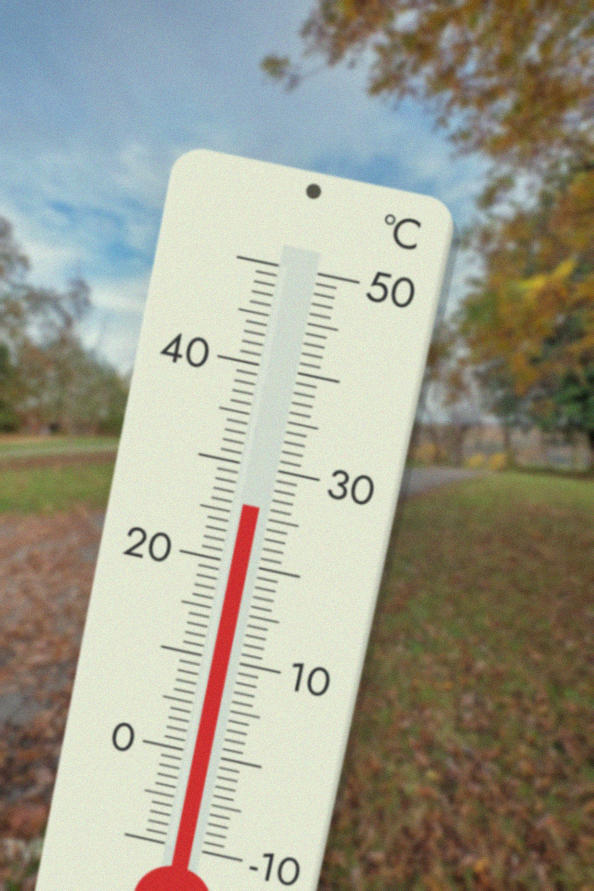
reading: {"value": 26, "unit": "°C"}
